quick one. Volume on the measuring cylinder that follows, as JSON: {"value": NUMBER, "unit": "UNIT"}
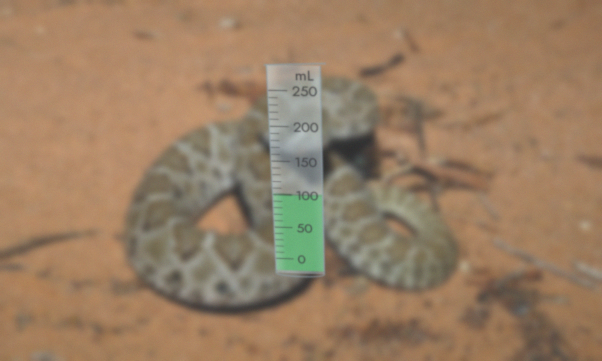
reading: {"value": 100, "unit": "mL"}
